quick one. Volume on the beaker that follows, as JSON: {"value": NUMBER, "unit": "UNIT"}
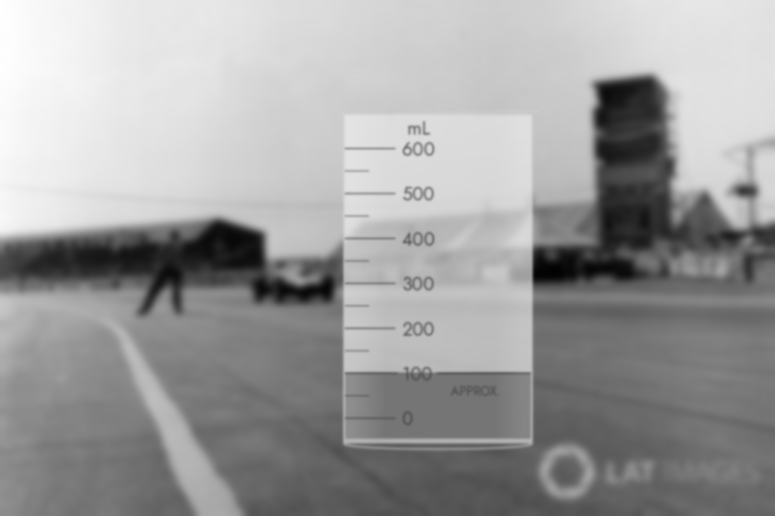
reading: {"value": 100, "unit": "mL"}
